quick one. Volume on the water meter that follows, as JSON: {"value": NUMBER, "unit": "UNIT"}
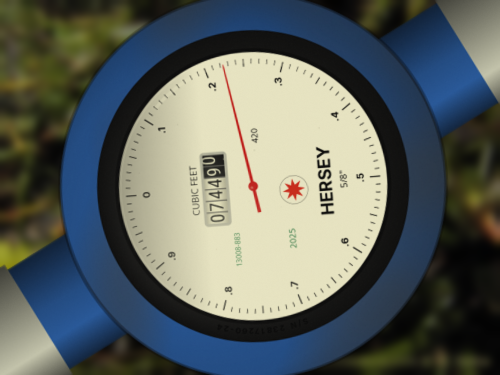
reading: {"value": 74490.22, "unit": "ft³"}
